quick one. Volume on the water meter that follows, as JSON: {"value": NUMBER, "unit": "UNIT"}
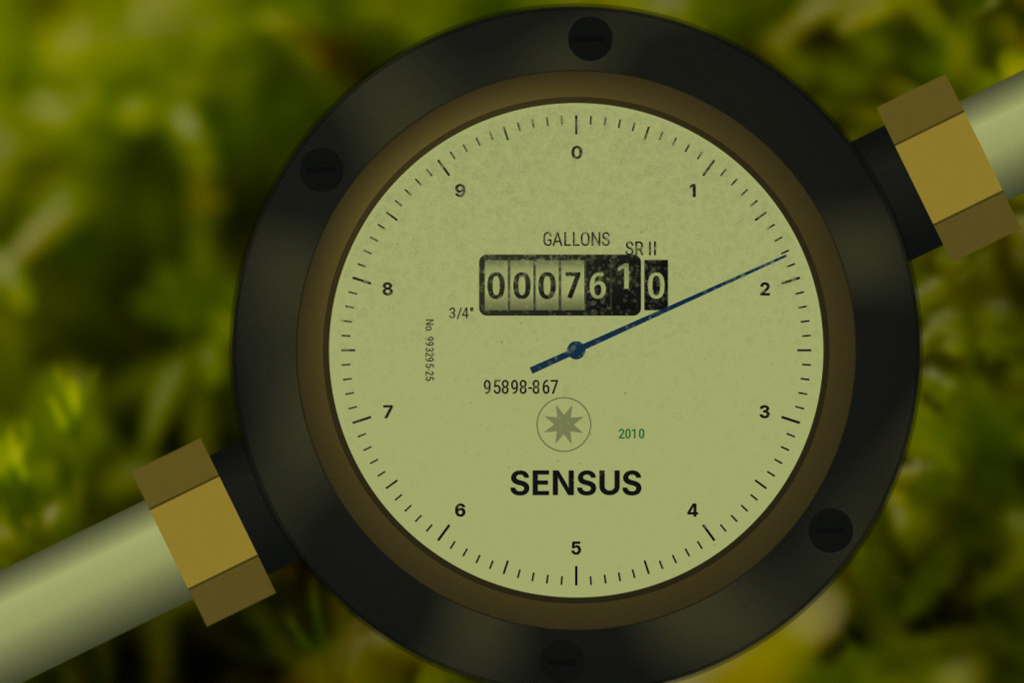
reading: {"value": 7611.8, "unit": "gal"}
